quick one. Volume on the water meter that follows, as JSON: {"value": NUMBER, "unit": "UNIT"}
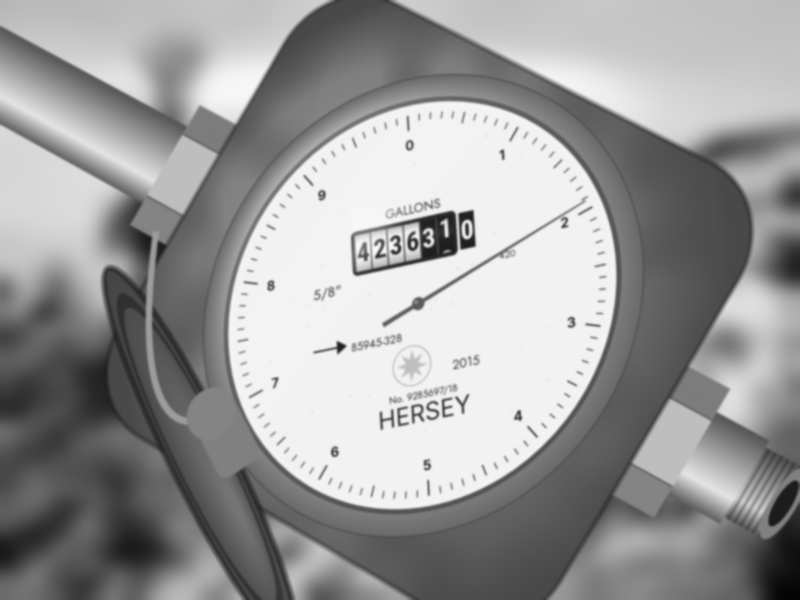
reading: {"value": 4236311.9, "unit": "gal"}
